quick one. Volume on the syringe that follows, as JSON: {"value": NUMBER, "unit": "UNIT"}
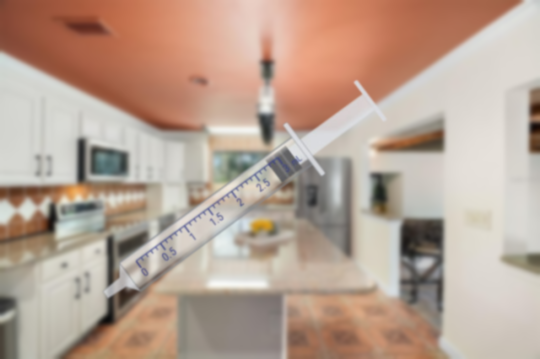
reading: {"value": 2.8, "unit": "mL"}
